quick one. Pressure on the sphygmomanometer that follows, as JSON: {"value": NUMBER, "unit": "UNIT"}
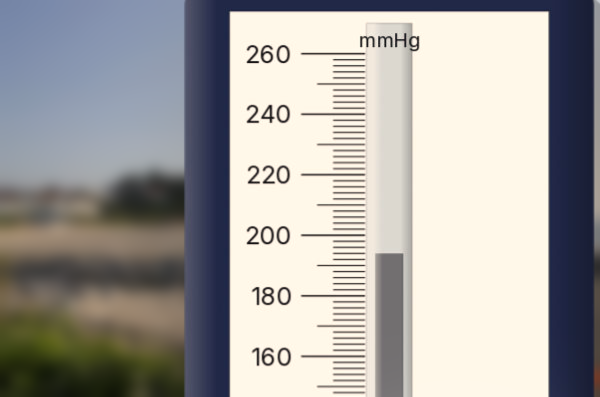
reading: {"value": 194, "unit": "mmHg"}
